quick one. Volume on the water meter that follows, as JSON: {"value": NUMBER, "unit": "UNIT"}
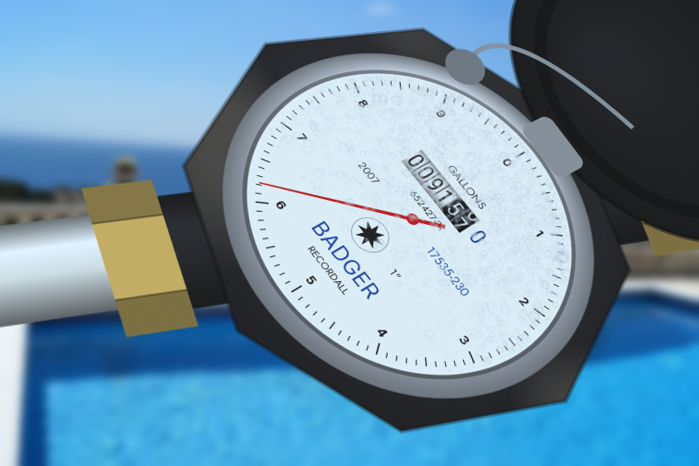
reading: {"value": 91566.2, "unit": "gal"}
